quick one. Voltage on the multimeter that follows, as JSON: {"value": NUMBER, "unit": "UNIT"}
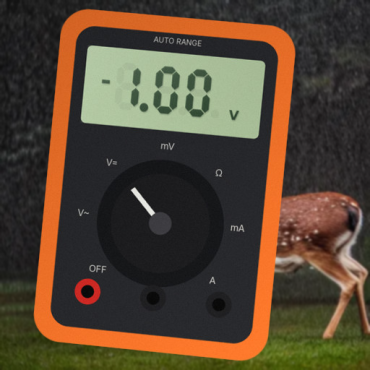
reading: {"value": -1.00, "unit": "V"}
